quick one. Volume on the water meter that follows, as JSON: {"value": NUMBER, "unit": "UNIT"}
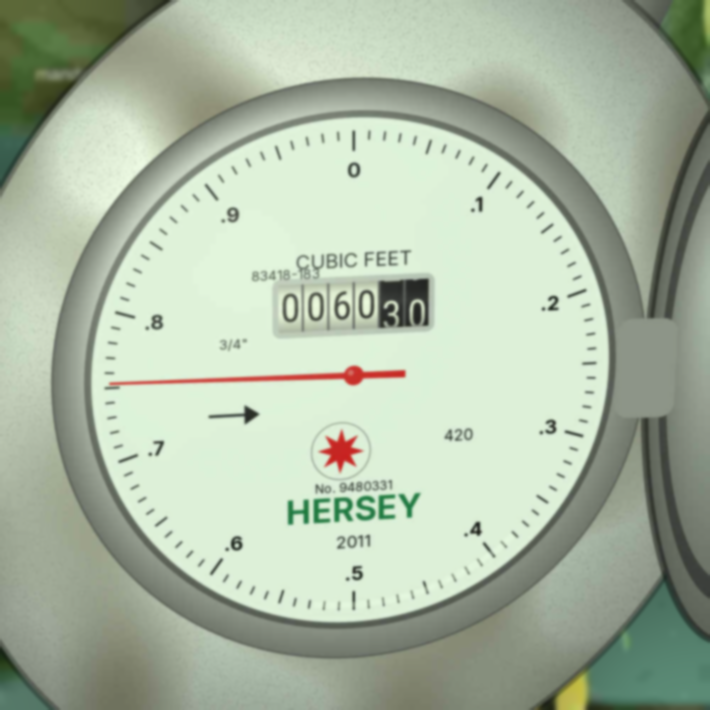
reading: {"value": 6029.75, "unit": "ft³"}
